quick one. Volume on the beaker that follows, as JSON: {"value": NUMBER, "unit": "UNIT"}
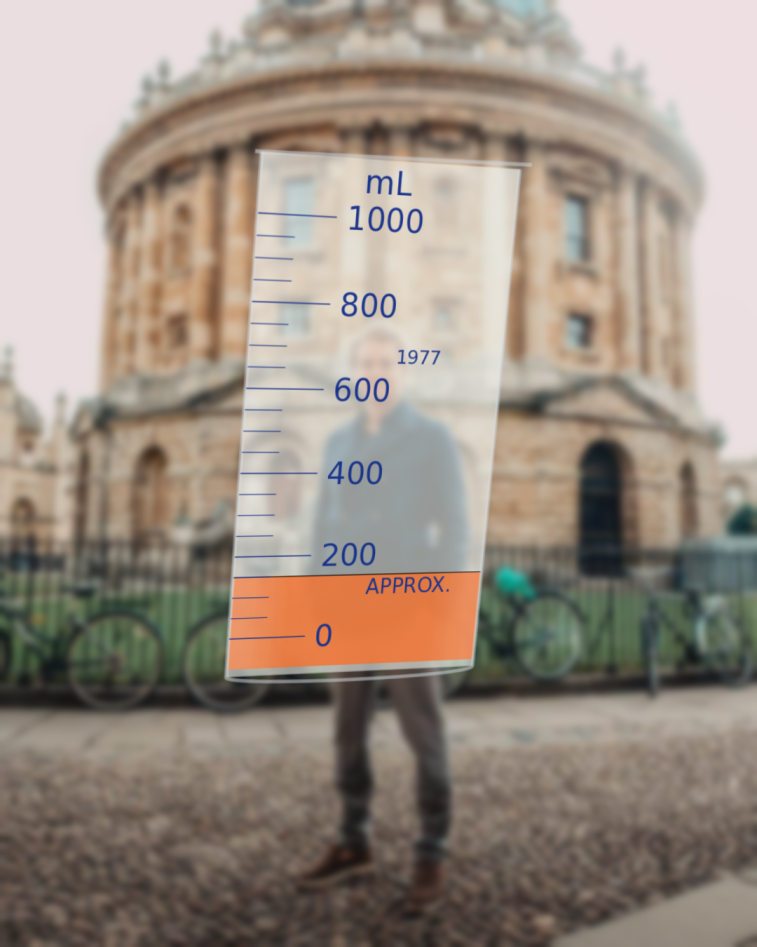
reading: {"value": 150, "unit": "mL"}
